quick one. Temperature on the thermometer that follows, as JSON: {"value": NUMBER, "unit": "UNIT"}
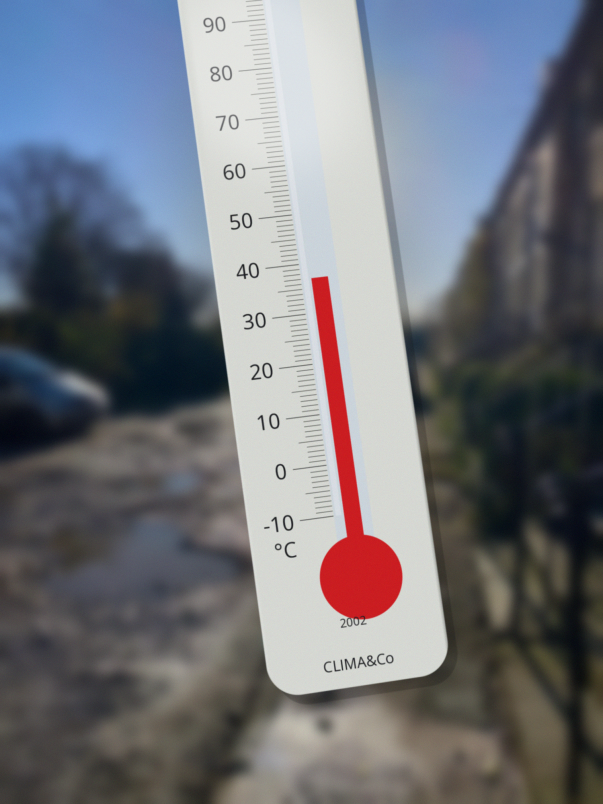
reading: {"value": 37, "unit": "°C"}
